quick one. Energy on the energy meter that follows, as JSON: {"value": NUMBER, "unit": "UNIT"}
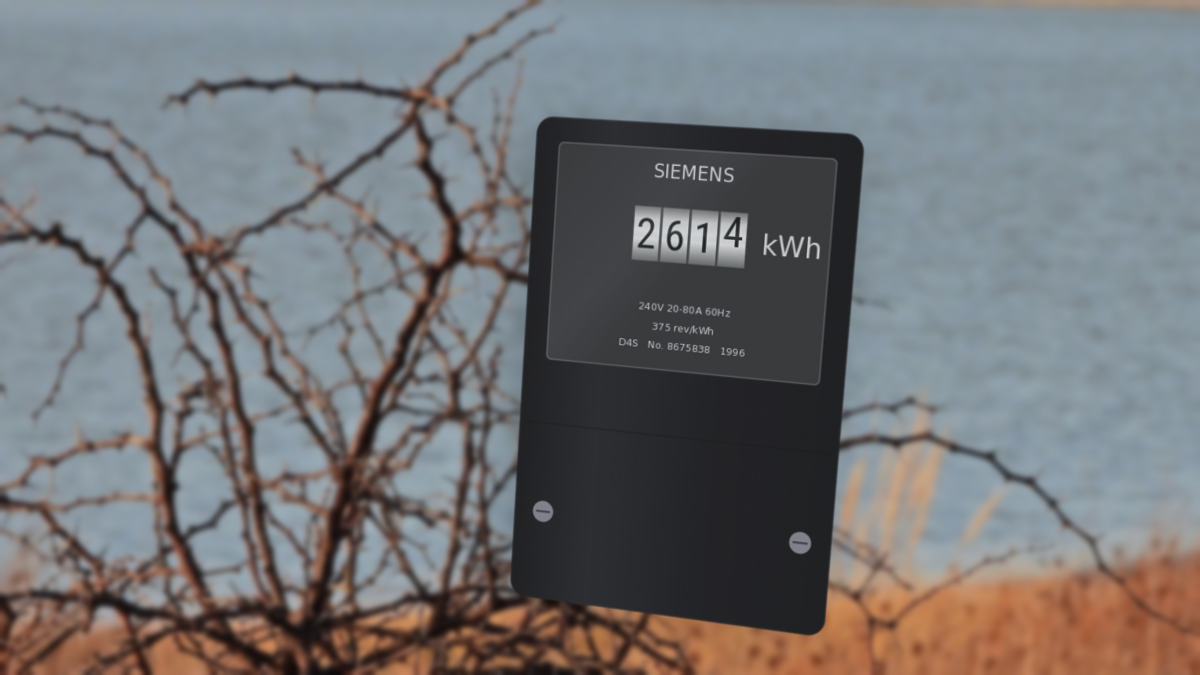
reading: {"value": 2614, "unit": "kWh"}
